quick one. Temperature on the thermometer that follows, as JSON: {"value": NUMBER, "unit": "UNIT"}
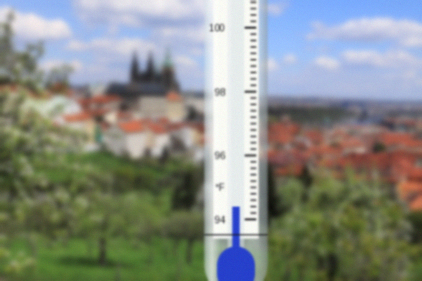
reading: {"value": 94.4, "unit": "°F"}
